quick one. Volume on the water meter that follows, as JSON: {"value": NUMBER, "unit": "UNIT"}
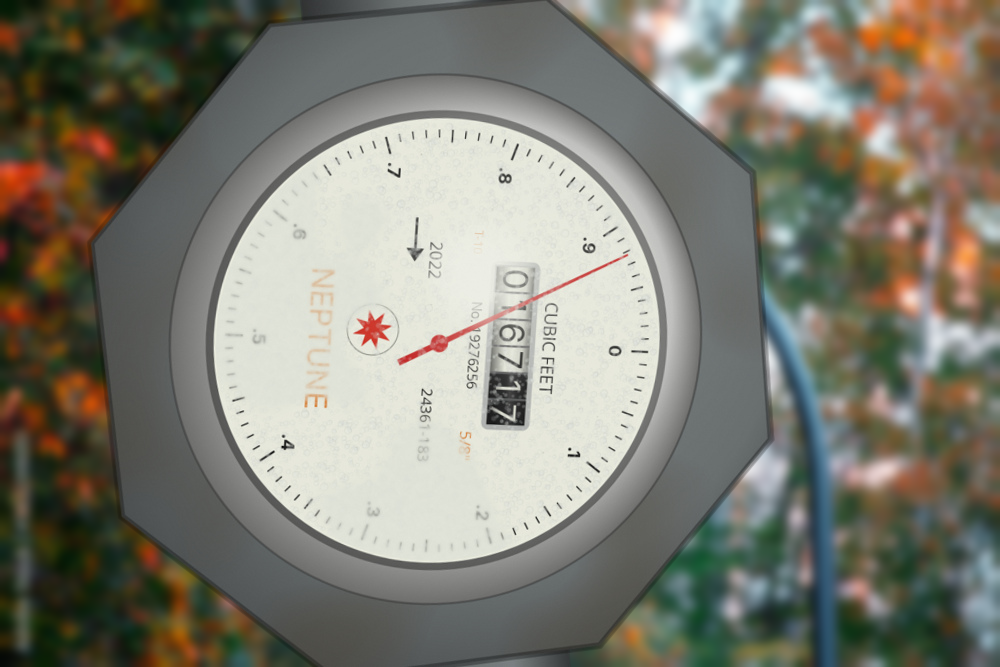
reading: {"value": 16716.92, "unit": "ft³"}
